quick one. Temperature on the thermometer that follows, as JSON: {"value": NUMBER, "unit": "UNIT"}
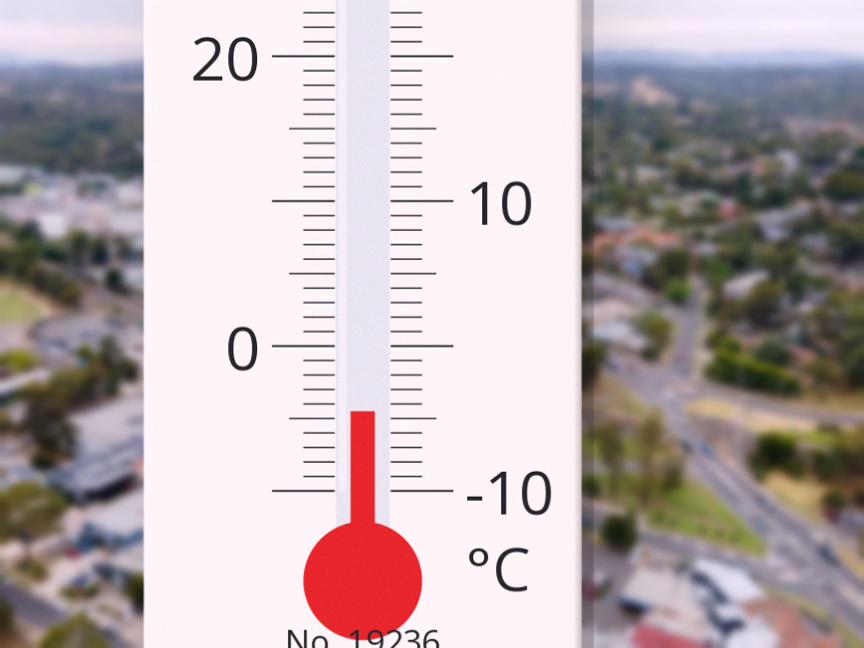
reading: {"value": -4.5, "unit": "°C"}
